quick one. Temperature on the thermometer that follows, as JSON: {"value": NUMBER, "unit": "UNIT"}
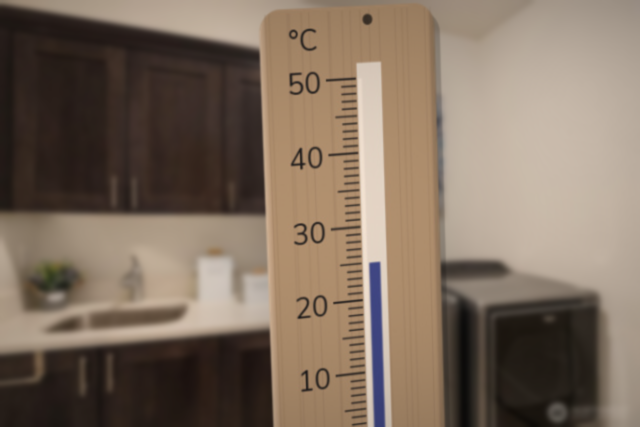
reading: {"value": 25, "unit": "°C"}
